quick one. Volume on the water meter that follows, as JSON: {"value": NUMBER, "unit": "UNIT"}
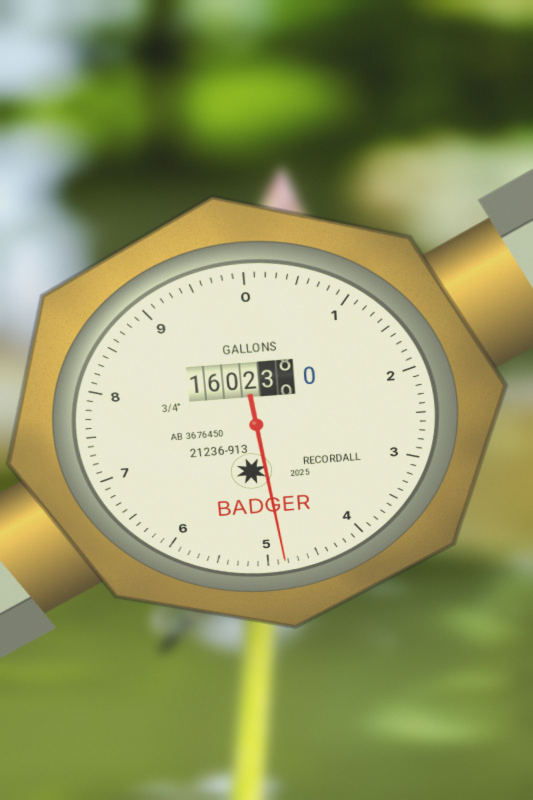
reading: {"value": 1602384.8, "unit": "gal"}
